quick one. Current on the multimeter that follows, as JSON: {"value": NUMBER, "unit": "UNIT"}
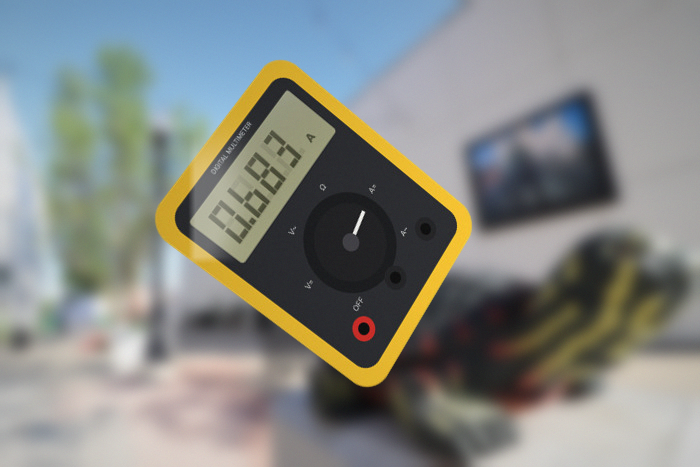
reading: {"value": 0.683, "unit": "A"}
